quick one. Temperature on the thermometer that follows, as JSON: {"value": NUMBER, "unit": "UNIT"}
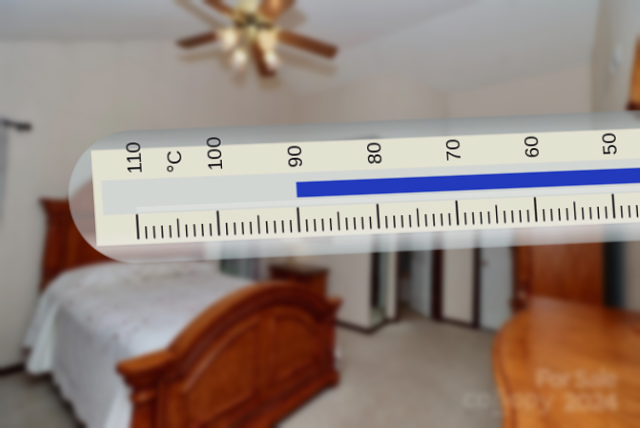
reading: {"value": 90, "unit": "°C"}
